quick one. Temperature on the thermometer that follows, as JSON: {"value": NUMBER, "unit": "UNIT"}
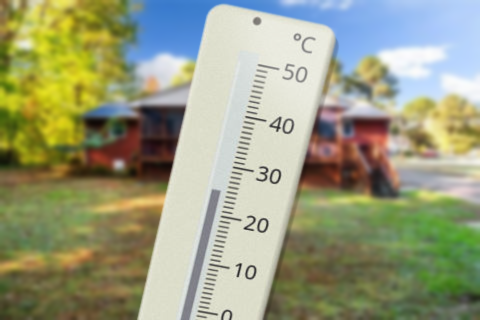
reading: {"value": 25, "unit": "°C"}
